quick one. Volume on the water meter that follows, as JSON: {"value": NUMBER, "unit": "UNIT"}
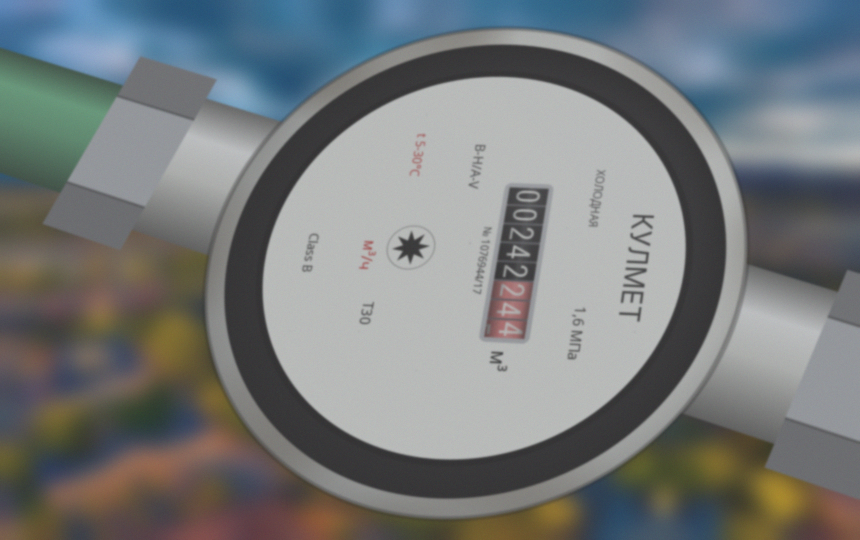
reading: {"value": 242.244, "unit": "m³"}
